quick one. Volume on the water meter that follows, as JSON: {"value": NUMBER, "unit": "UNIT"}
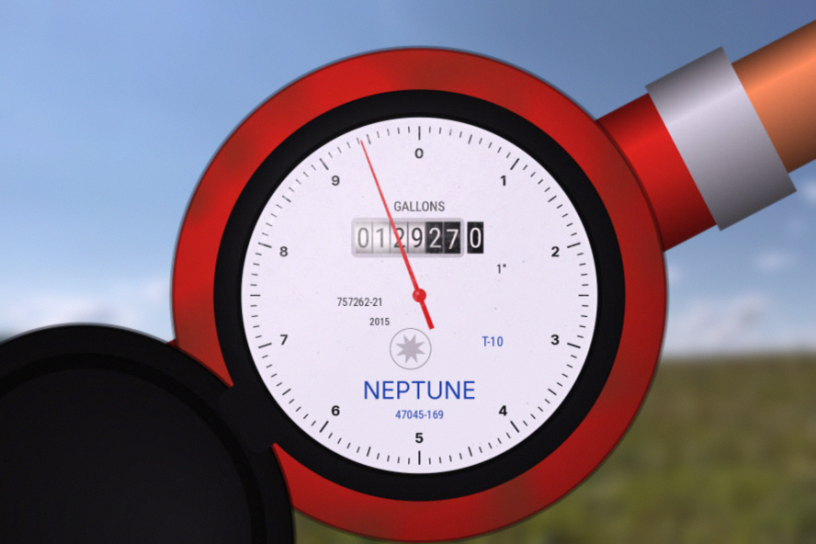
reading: {"value": 129269.4, "unit": "gal"}
